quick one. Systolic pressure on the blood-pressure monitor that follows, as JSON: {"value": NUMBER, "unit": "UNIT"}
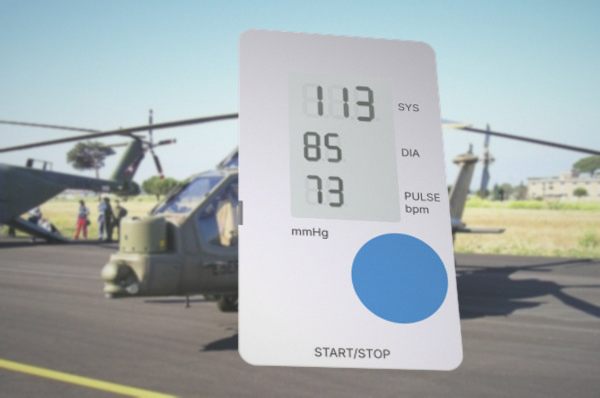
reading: {"value": 113, "unit": "mmHg"}
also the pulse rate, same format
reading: {"value": 73, "unit": "bpm"}
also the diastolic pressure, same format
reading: {"value": 85, "unit": "mmHg"}
